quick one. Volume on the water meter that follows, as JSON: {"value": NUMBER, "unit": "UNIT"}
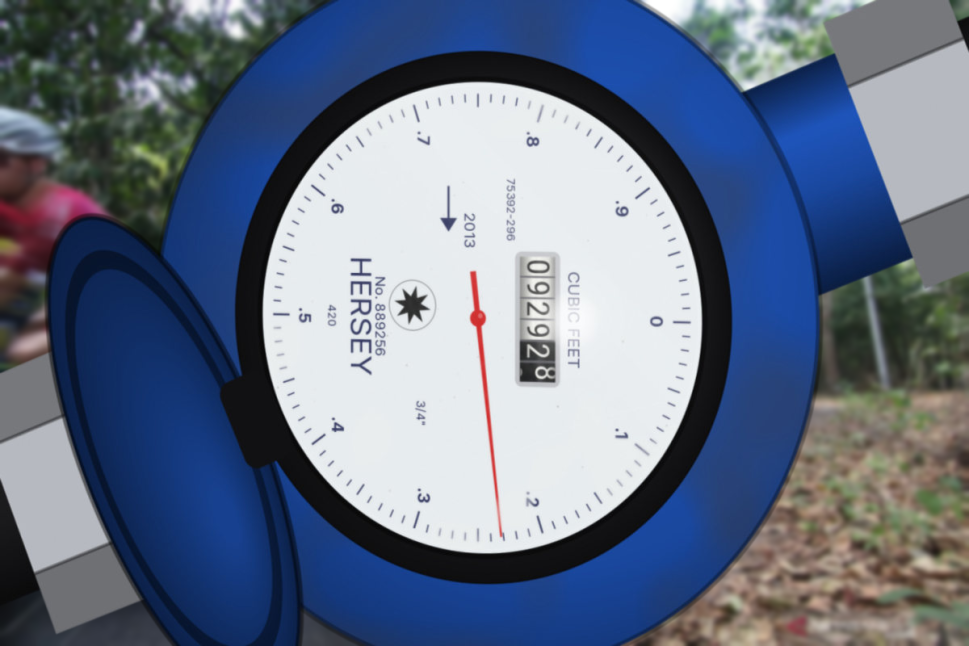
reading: {"value": 92928.23, "unit": "ft³"}
